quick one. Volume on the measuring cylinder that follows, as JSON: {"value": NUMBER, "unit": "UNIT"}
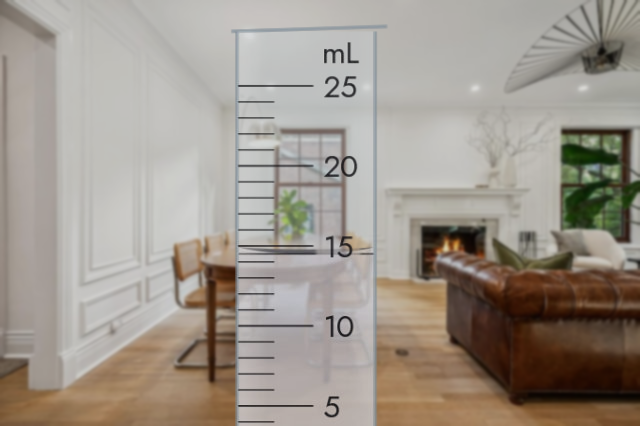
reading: {"value": 14.5, "unit": "mL"}
